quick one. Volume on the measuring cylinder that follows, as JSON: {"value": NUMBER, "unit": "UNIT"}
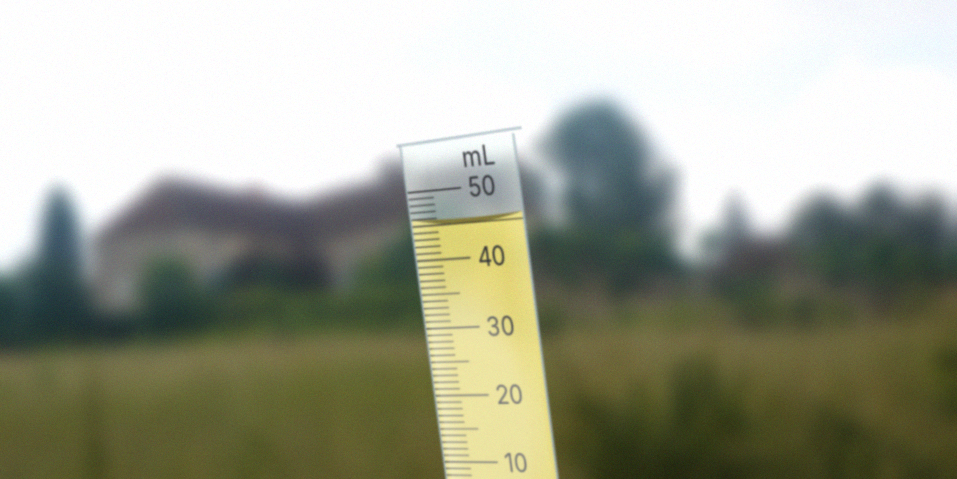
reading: {"value": 45, "unit": "mL"}
